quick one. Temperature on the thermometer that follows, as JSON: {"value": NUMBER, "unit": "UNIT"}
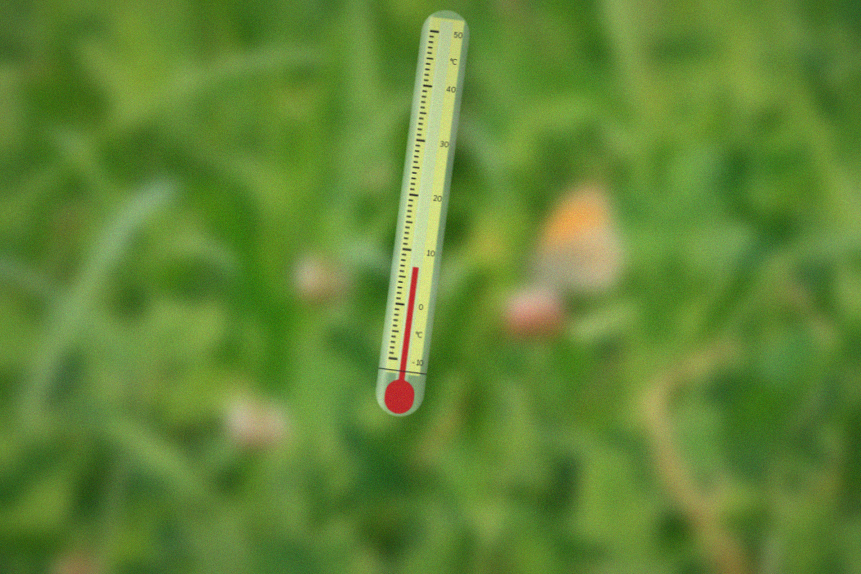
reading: {"value": 7, "unit": "°C"}
